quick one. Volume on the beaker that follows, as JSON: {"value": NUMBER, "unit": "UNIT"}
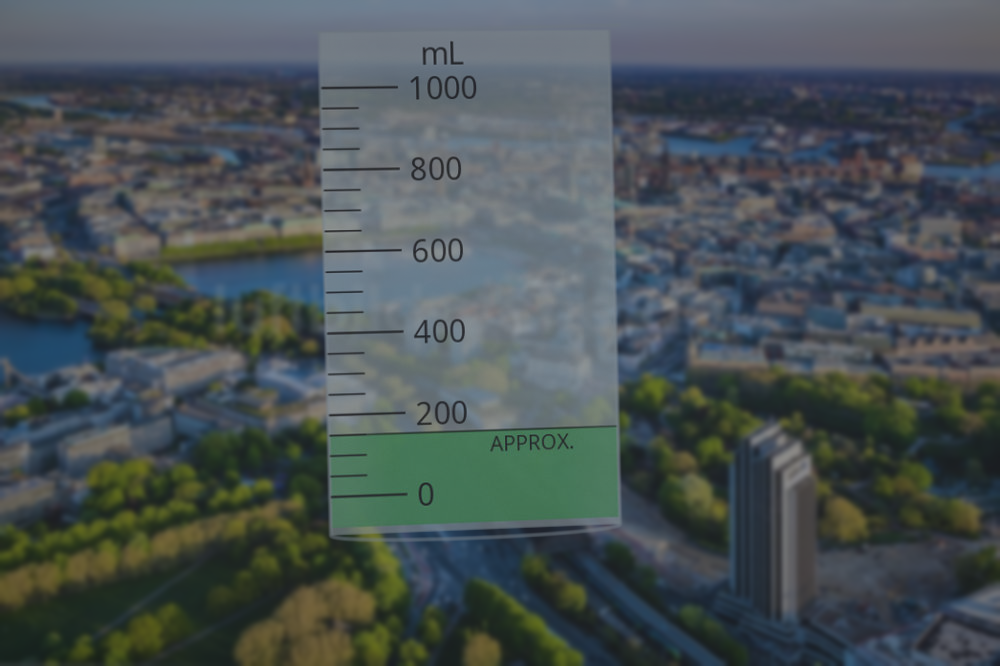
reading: {"value": 150, "unit": "mL"}
